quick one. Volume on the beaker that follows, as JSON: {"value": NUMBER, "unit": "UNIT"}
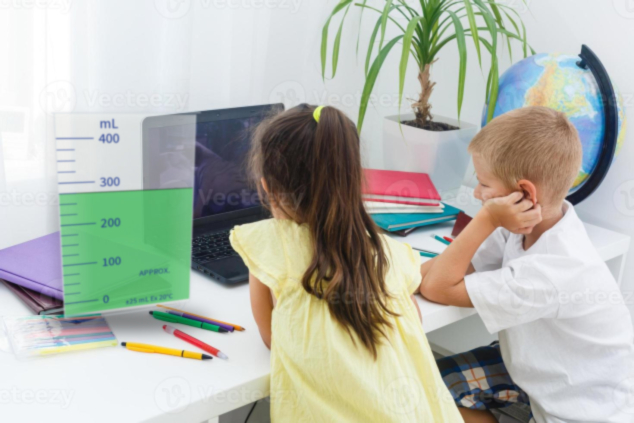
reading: {"value": 275, "unit": "mL"}
